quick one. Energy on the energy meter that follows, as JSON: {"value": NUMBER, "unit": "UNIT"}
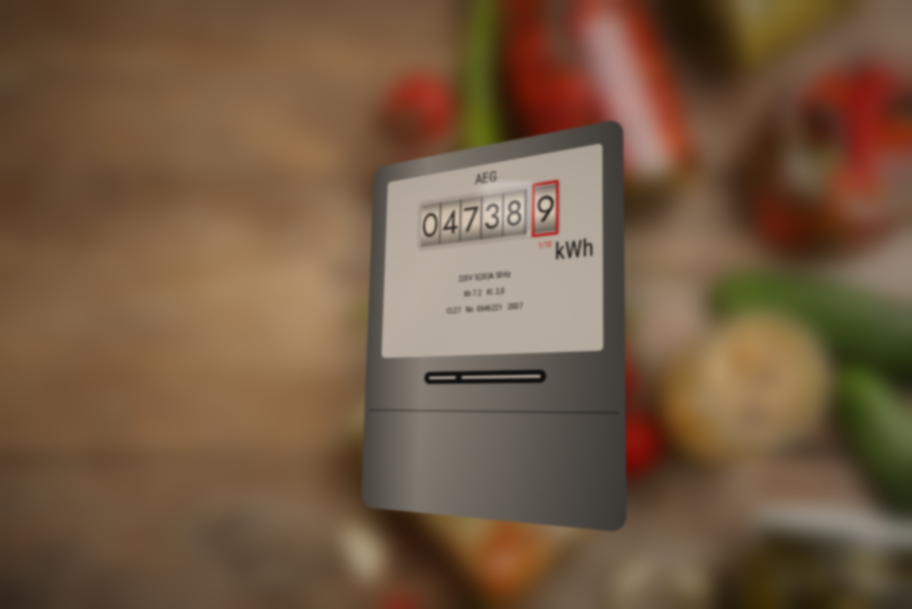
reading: {"value": 4738.9, "unit": "kWh"}
